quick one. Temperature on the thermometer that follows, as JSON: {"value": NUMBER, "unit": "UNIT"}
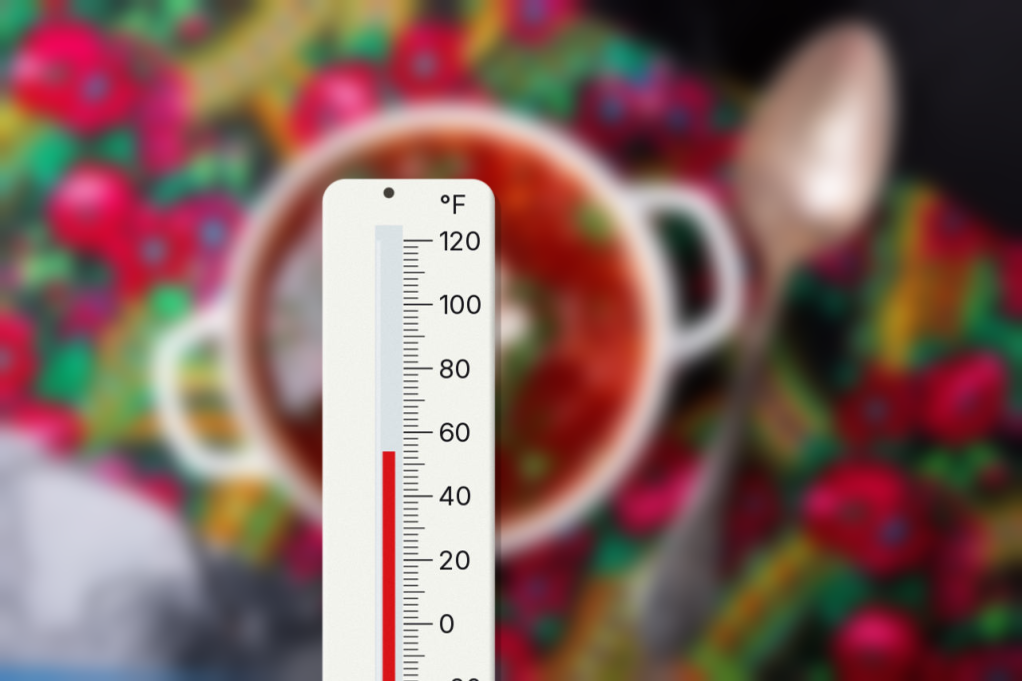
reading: {"value": 54, "unit": "°F"}
